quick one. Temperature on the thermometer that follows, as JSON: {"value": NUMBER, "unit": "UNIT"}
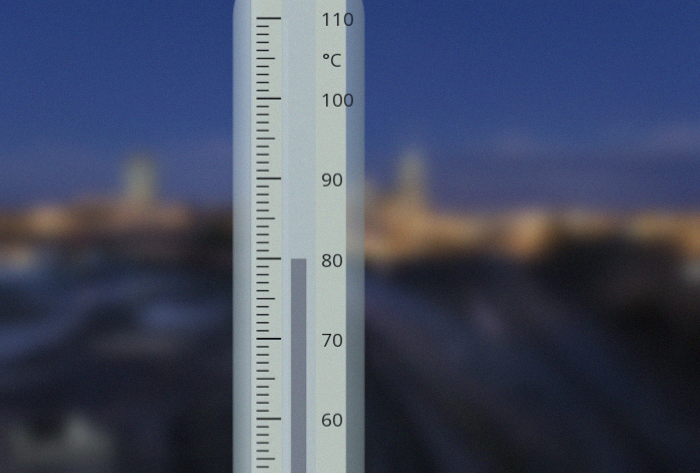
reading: {"value": 80, "unit": "°C"}
